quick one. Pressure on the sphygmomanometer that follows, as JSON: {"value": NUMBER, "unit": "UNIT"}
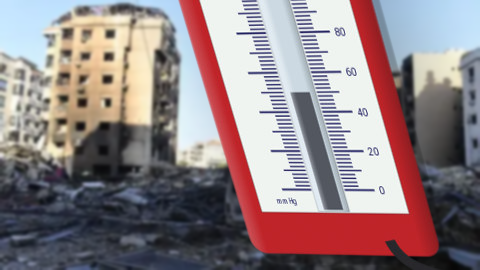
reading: {"value": 50, "unit": "mmHg"}
